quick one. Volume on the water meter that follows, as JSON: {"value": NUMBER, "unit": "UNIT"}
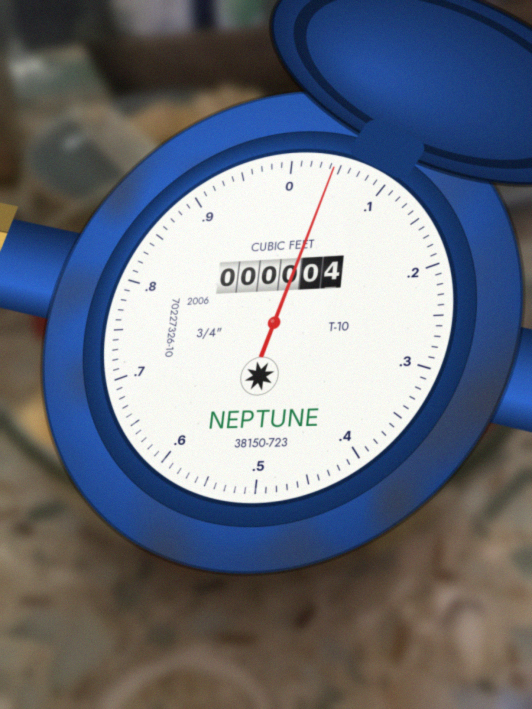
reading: {"value": 4.04, "unit": "ft³"}
